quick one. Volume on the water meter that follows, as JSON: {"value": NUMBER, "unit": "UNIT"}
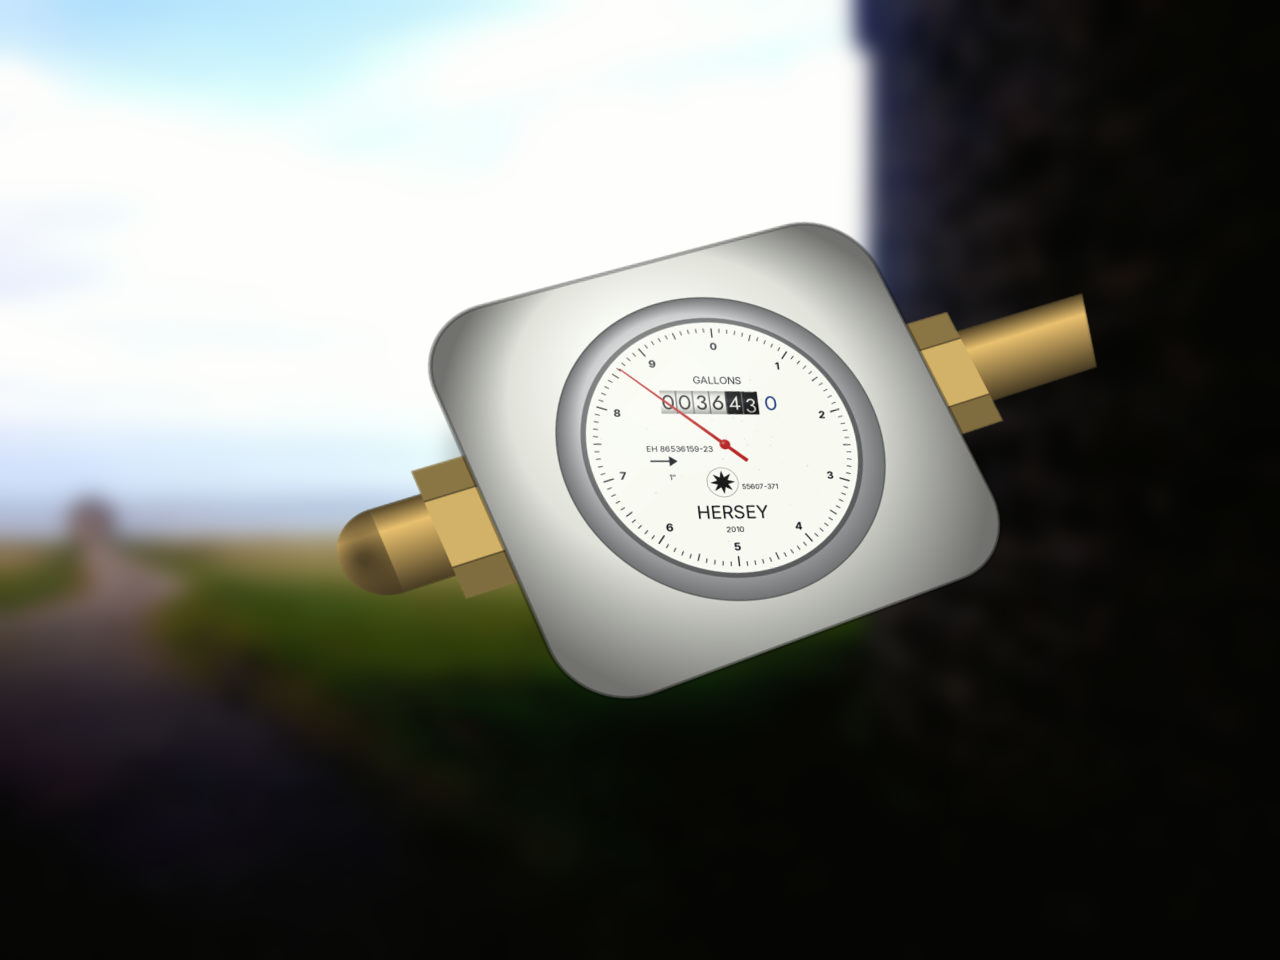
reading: {"value": 36428.6, "unit": "gal"}
